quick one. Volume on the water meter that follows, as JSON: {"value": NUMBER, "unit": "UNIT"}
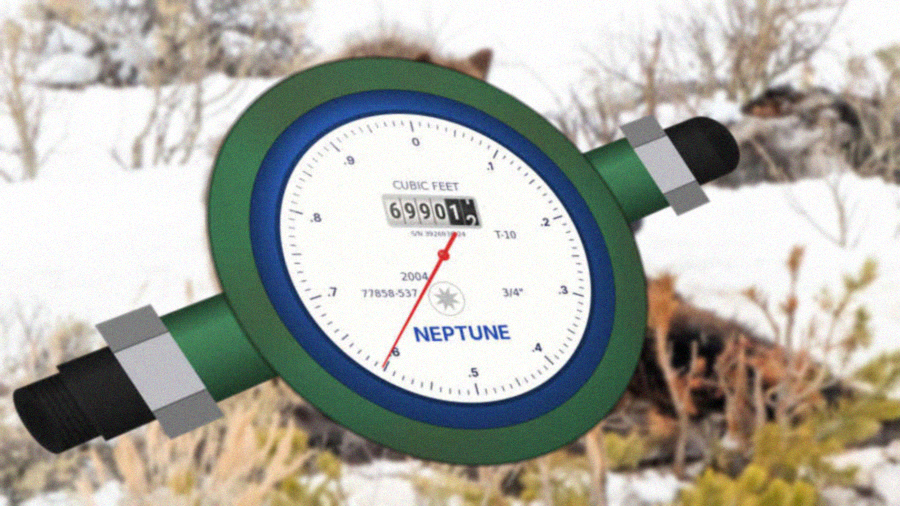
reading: {"value": 699011.60, "unit": "ft³"}
